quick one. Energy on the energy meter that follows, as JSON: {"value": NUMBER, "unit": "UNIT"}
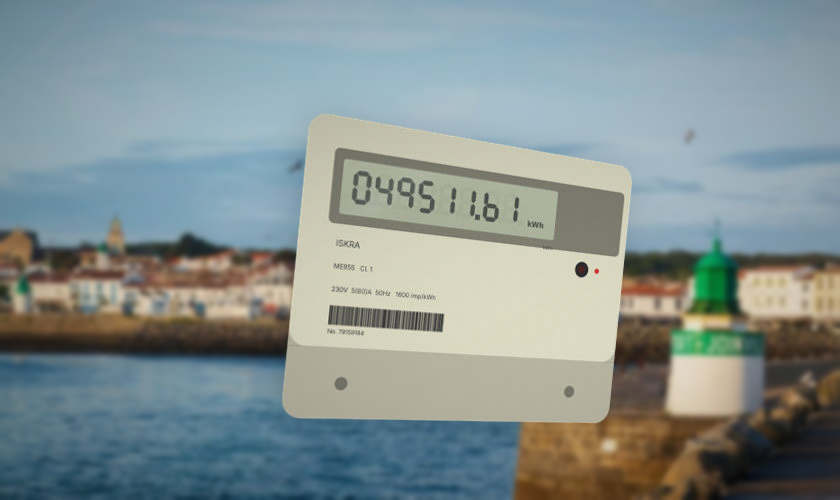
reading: {"value": 49511.61, "unit": "kWh"}
